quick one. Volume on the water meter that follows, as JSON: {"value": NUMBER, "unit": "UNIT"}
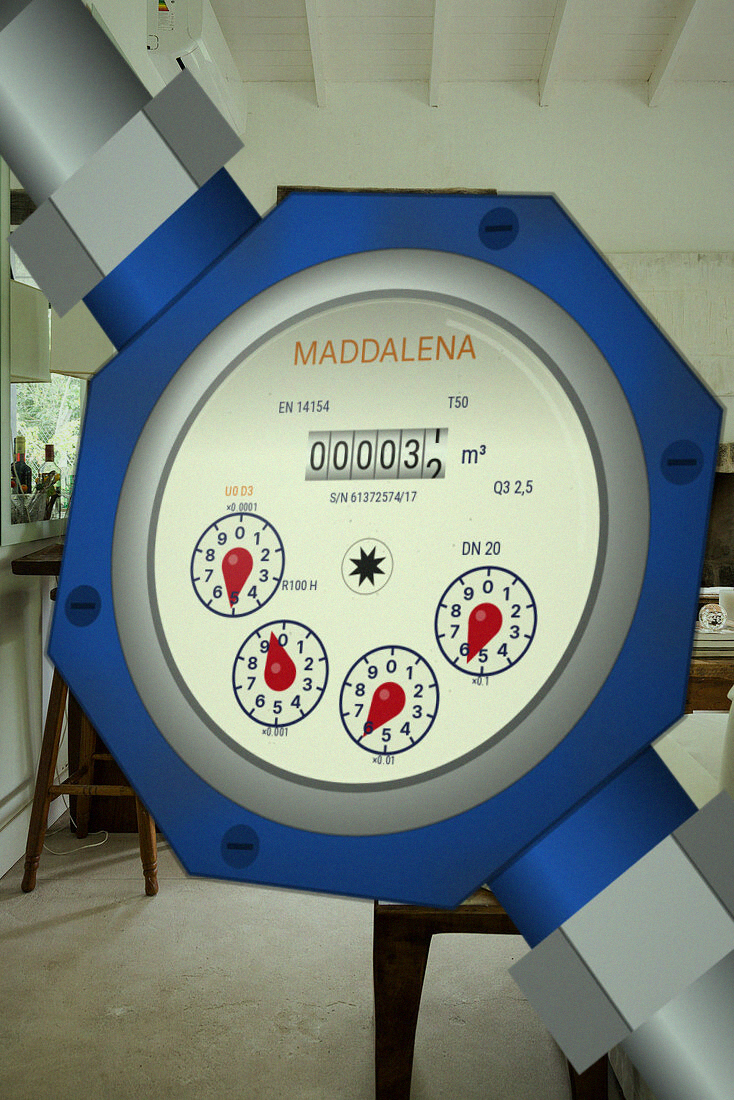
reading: {"value": 31.5595, "unit": "m³"}
